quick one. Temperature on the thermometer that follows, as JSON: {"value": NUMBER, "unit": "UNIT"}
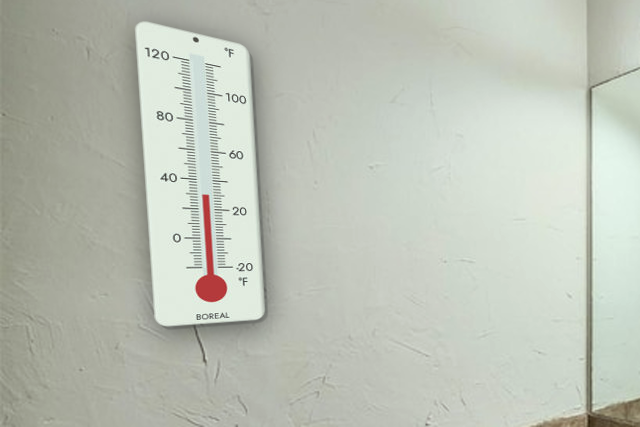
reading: {"value": 30, "unit": "°F"}
